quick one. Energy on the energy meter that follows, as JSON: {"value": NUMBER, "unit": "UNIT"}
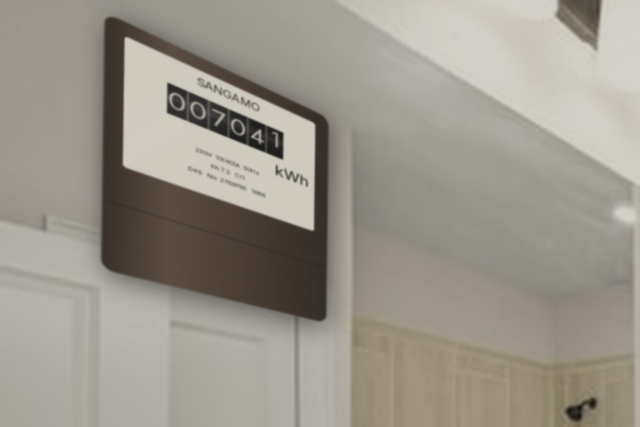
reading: {"value": 7041, "unit": "kWh"}
